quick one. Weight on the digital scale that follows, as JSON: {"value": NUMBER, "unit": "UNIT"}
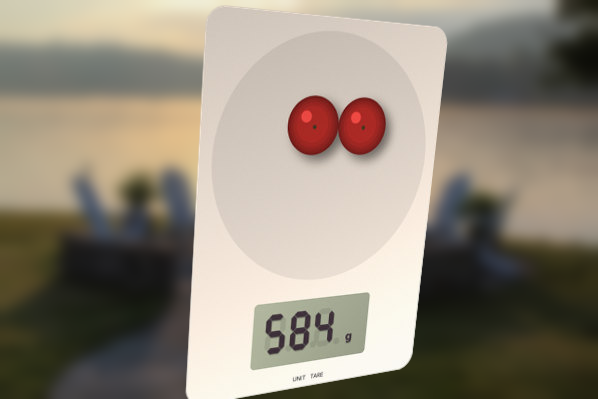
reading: {"value": 584, "unit": "g"}
